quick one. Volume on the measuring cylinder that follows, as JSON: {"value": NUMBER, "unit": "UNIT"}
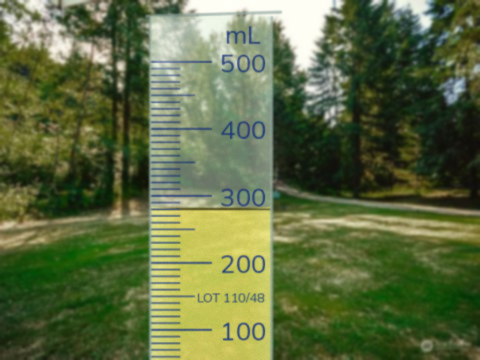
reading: {"value": 280, "unit": "mL"}
